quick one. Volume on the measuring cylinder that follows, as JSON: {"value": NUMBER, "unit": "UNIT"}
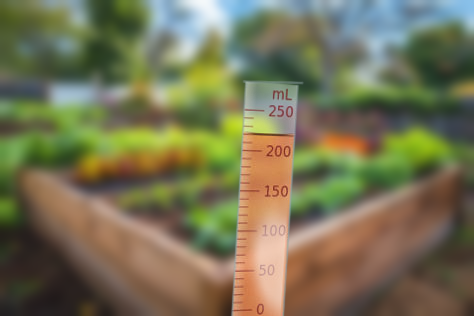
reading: {"value": 220, "unit": "mL"}
